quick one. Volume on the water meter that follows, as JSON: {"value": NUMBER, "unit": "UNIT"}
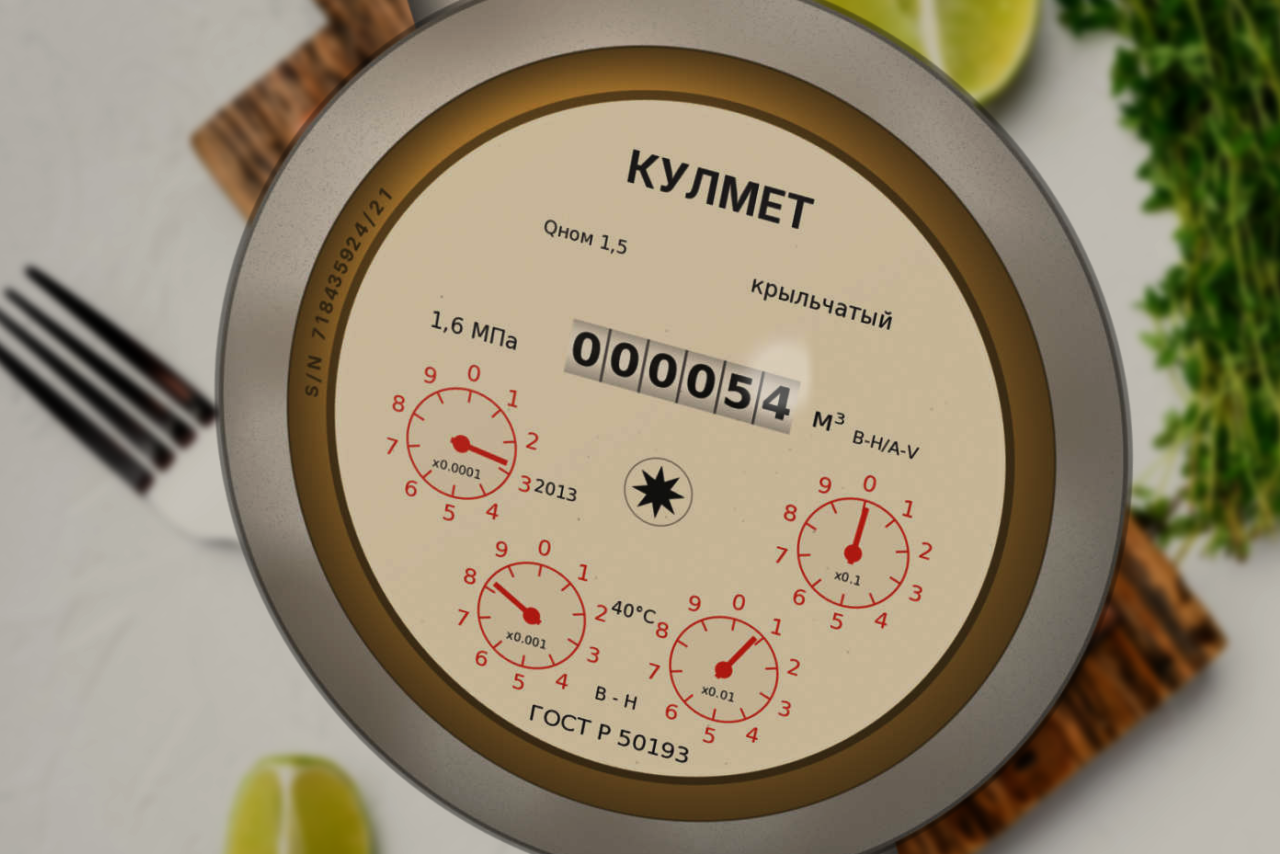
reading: {"value": 54.0082, "unit": "m³"}
